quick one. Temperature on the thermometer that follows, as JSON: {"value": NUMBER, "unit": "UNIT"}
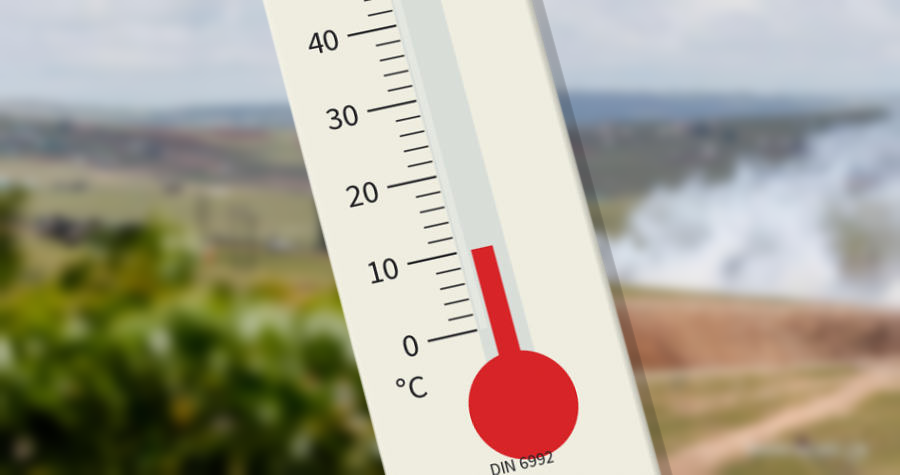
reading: {"value": 10, "unit": "°C"}
